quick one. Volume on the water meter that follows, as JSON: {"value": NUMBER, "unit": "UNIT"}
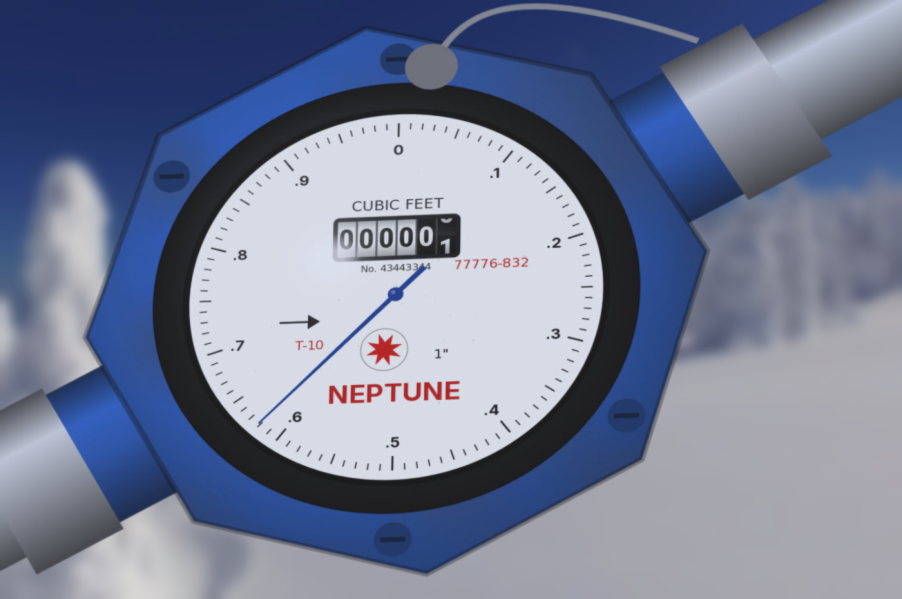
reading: {"value": 0.62, "unit": "ft³"}
